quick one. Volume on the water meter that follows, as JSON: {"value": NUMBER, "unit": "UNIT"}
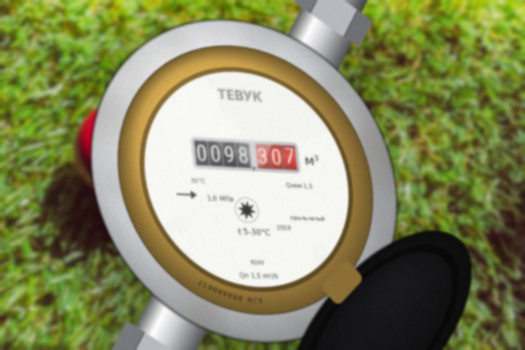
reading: {"value": 98.307, "unit": "m³"}
